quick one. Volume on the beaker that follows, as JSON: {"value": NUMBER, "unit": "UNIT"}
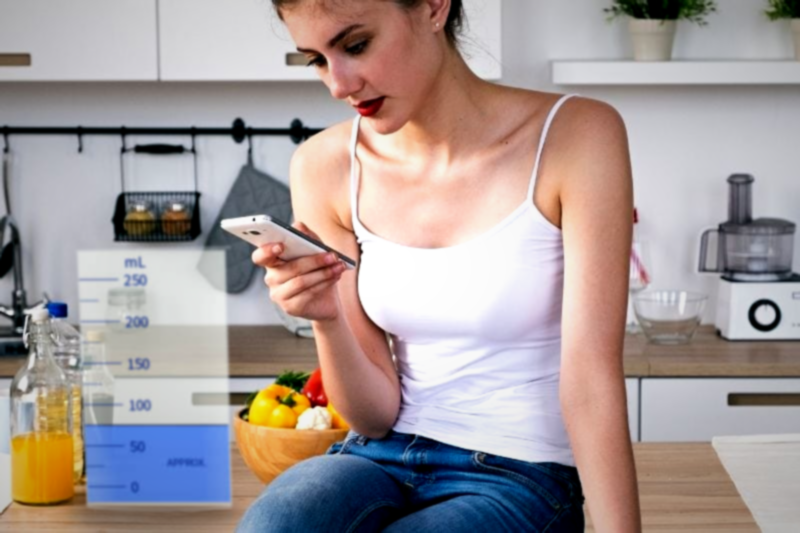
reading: {"value": 75, "unit": "mL"}
